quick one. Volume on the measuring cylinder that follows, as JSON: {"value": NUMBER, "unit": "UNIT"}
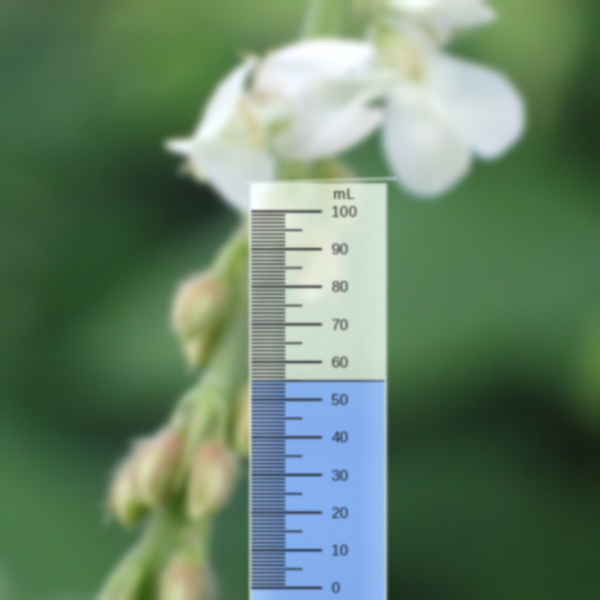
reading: {"value": 55, "unit": "mL"}
